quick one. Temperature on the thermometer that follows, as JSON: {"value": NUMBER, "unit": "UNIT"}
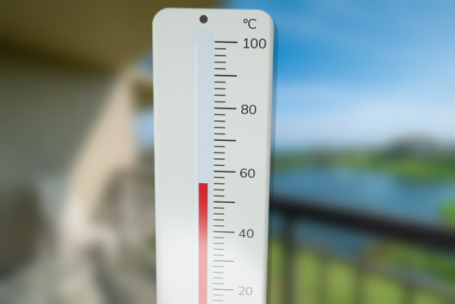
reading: {"value": 56, "unit": "°C"}
